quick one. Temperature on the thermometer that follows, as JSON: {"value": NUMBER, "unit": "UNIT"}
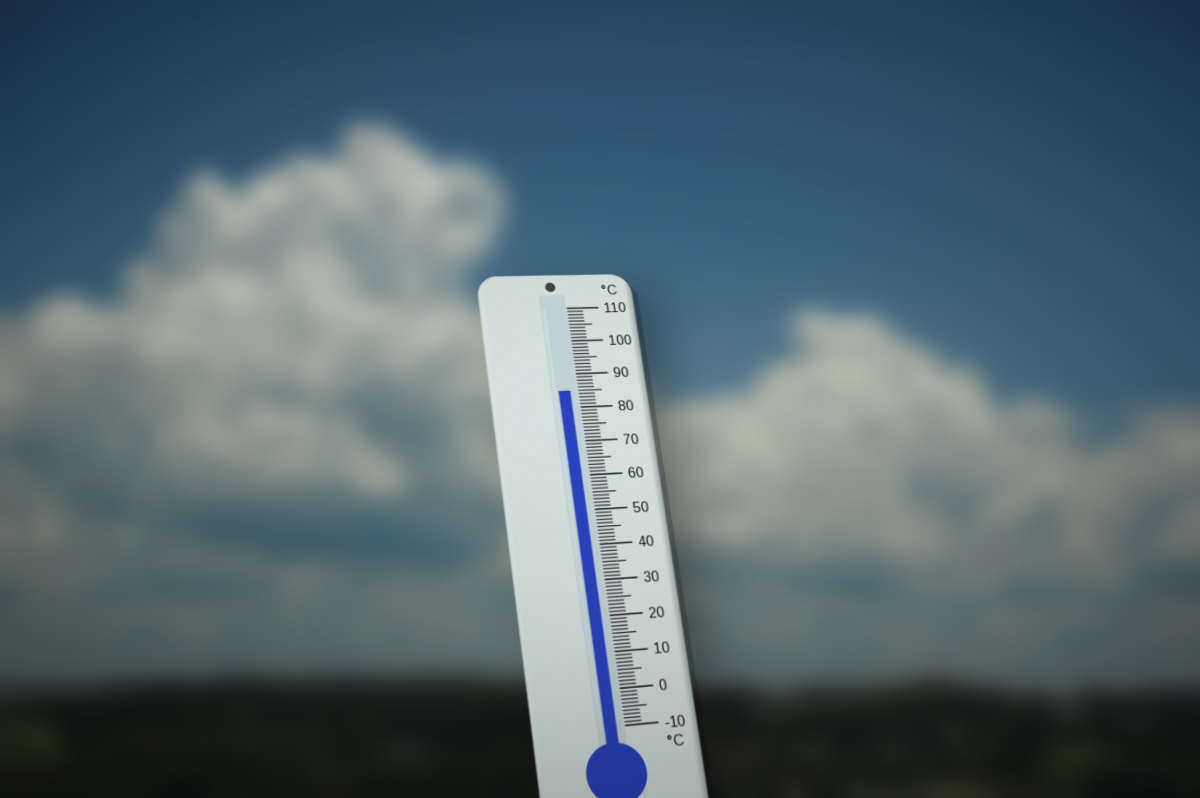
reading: {"value": 85, "unit": "°C"}
